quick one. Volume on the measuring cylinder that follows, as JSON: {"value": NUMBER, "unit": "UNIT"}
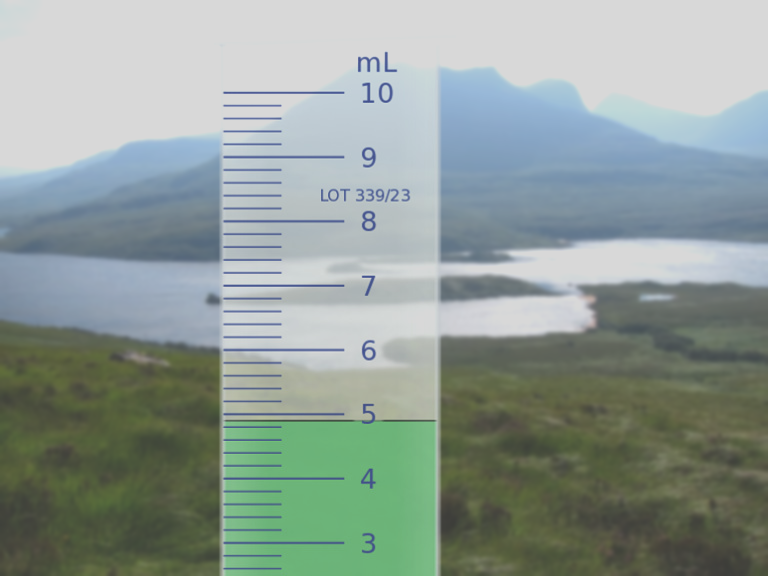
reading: {"value": 4.9, "unit": "mL"}
